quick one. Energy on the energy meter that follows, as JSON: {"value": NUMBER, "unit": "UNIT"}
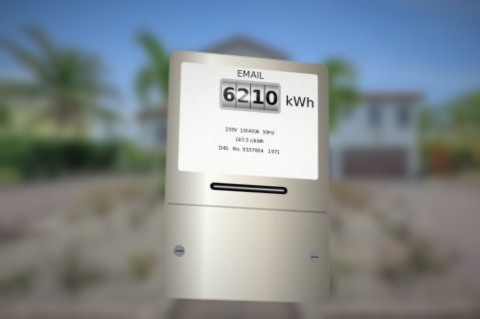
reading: {"value": 6210, "unit": "kWh"}
